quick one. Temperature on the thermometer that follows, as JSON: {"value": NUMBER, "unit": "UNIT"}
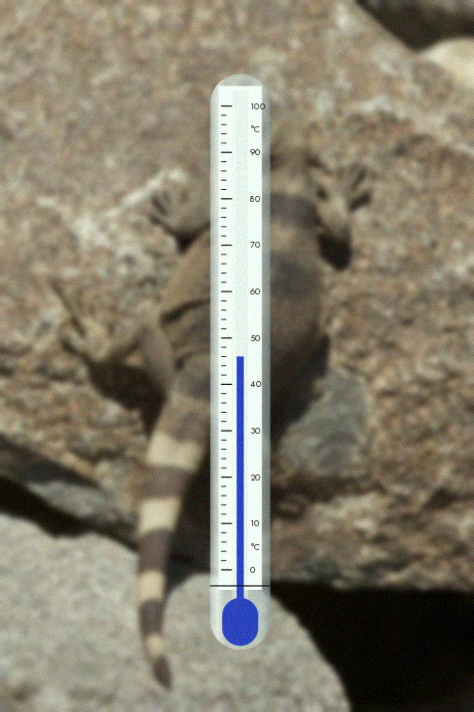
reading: {"value": 46, "unit": "°C"}
